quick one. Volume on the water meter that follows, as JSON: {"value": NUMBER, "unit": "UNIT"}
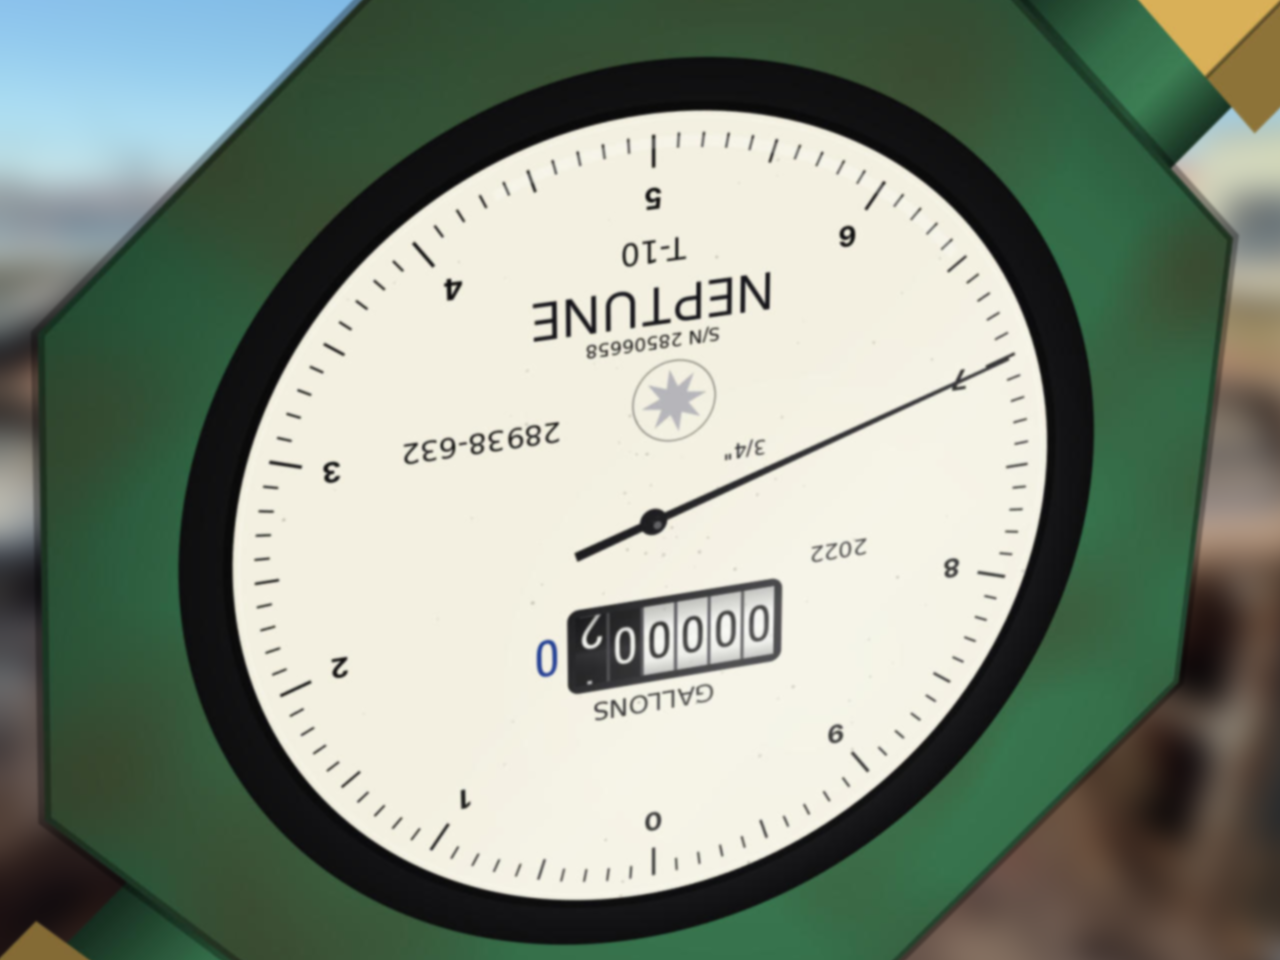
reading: {"value": 17.0, "unit": "gal"}
